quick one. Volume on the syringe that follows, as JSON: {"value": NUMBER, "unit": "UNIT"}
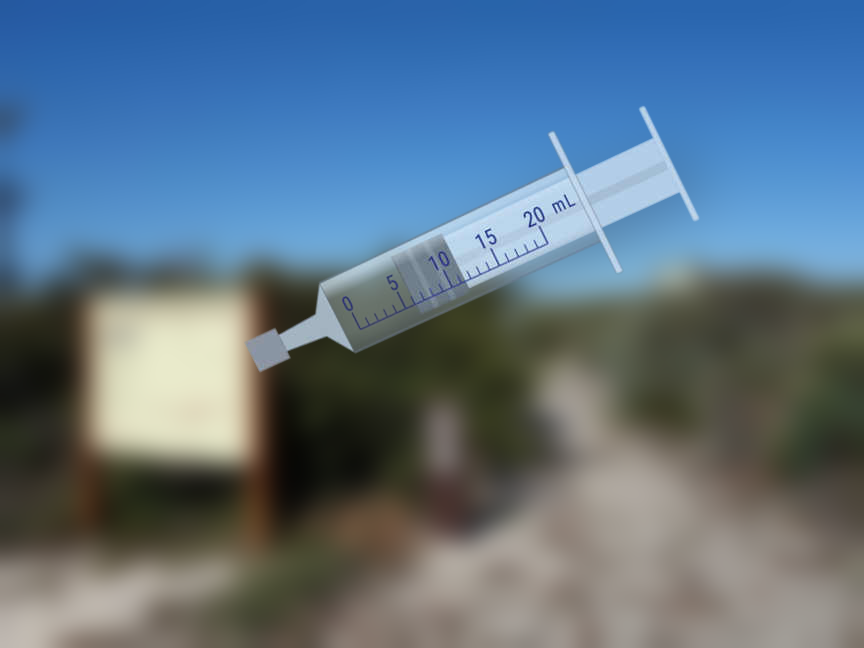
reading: {"value": 6, "unit": "mL"}
